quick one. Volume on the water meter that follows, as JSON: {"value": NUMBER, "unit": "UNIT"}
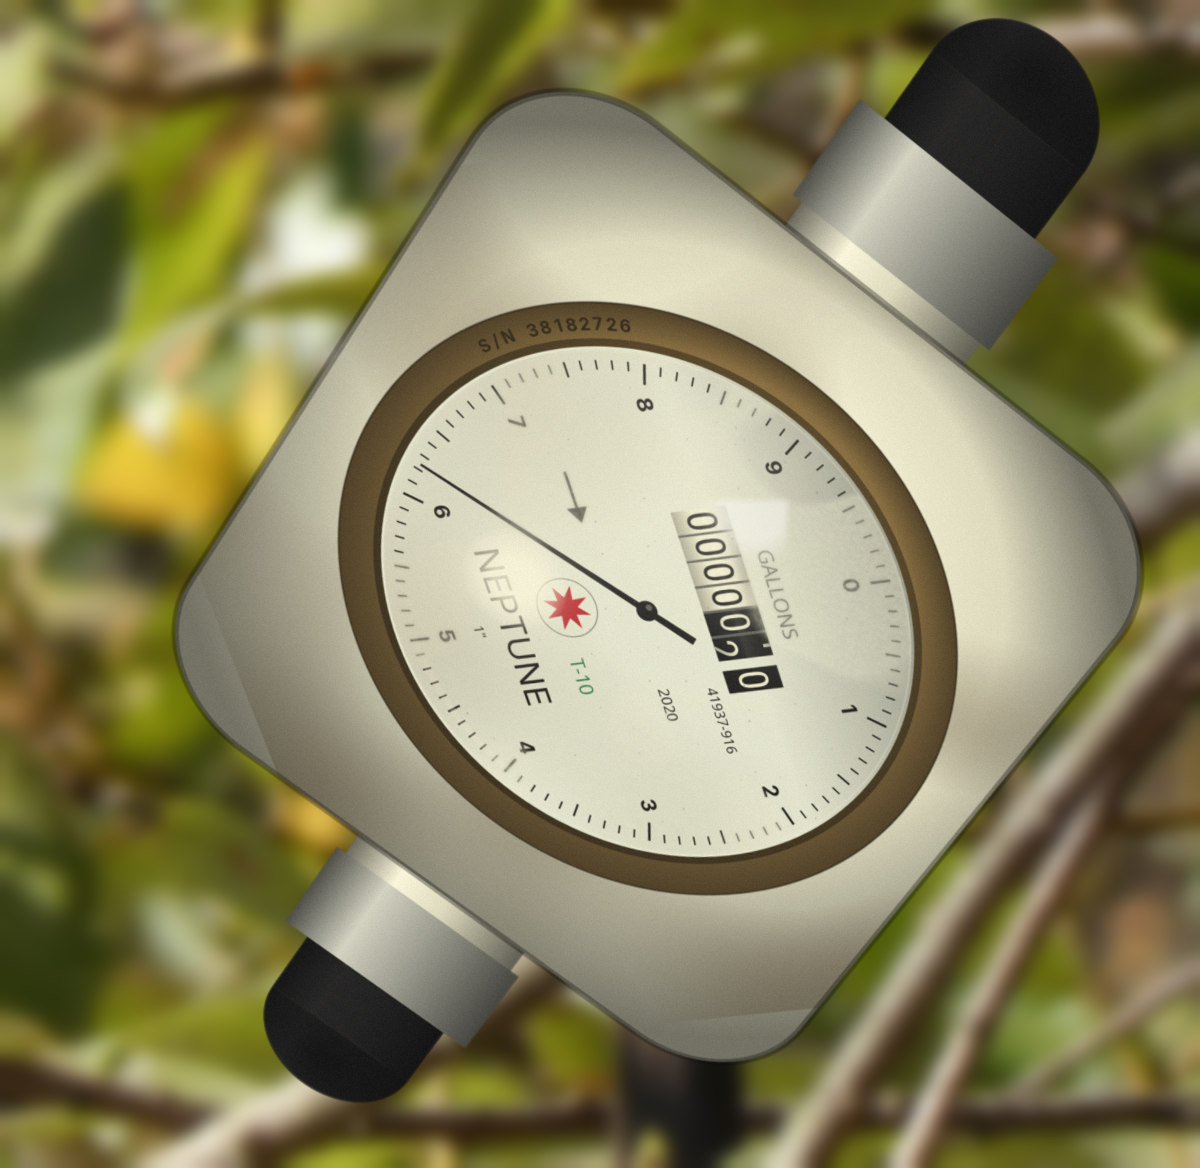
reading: {"value": 16.2, "unit": "gal"}
